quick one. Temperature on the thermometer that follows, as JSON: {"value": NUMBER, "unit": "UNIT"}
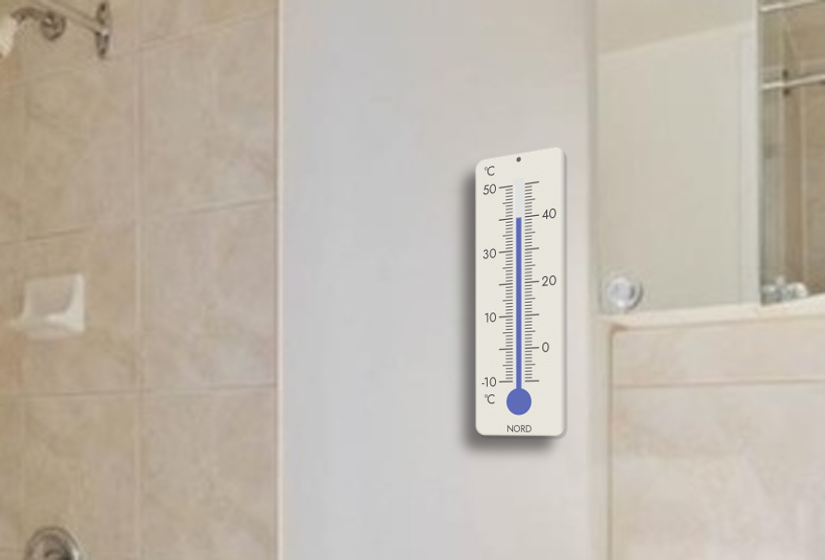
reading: {"value": 40, "unit": "°C"}
